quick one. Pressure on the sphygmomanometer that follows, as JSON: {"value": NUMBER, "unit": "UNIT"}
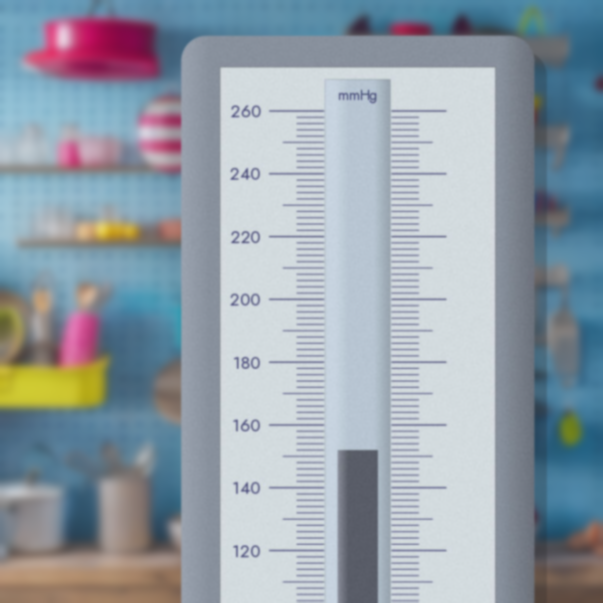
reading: {"value": 152, "unit": "mmHg"}
